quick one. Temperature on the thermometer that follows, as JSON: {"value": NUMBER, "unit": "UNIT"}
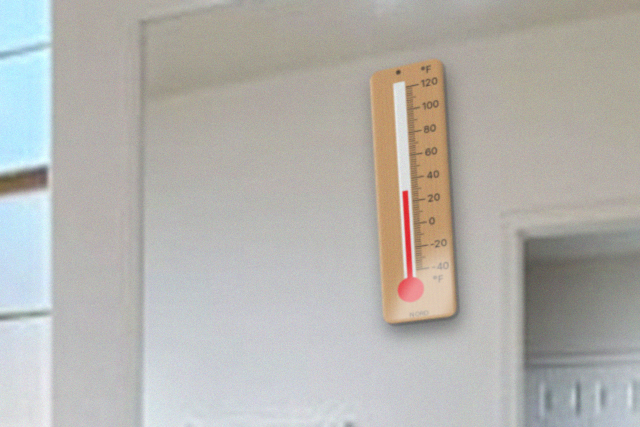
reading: {"value": 30, "unit": "°F"}
